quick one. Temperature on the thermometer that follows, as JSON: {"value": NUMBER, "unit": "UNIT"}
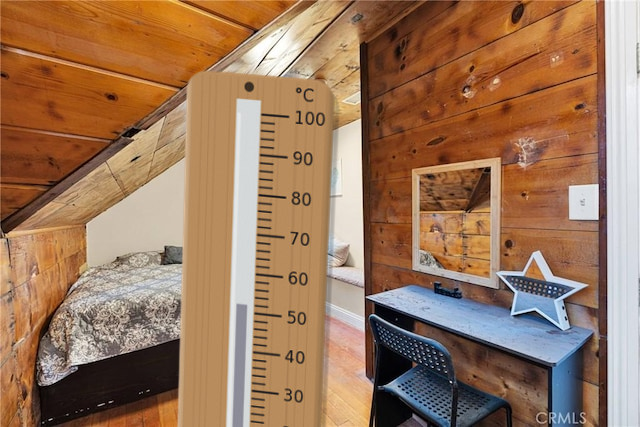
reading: {"value": 52, "unit": "°C"}
